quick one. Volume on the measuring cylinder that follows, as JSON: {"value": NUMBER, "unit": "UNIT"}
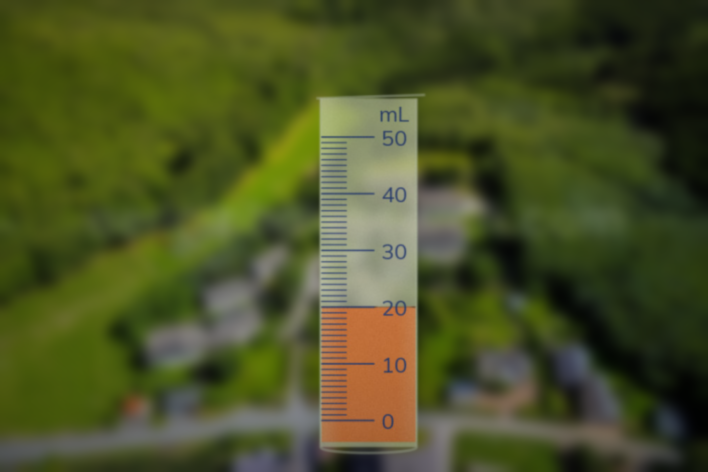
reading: {"value": 20, "unit": "mL"}
